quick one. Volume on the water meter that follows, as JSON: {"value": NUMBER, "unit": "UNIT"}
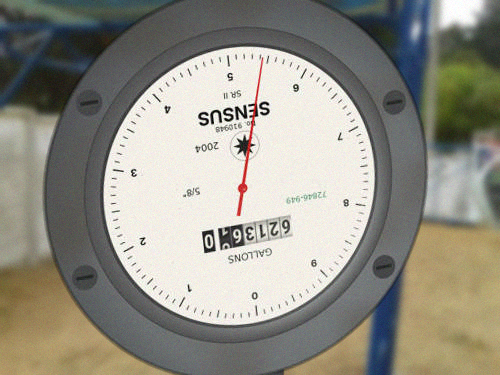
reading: {"value": 6213605.4, "unit": "gal"}
